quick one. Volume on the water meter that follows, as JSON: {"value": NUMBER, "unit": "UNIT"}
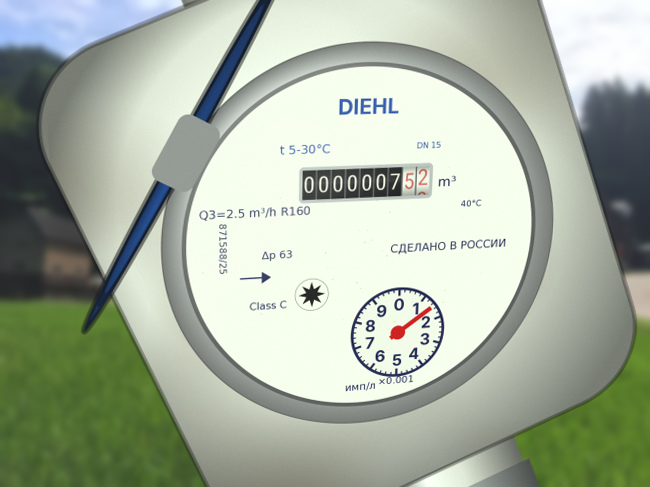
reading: {"value": 7.521, "unit": "m³"}
